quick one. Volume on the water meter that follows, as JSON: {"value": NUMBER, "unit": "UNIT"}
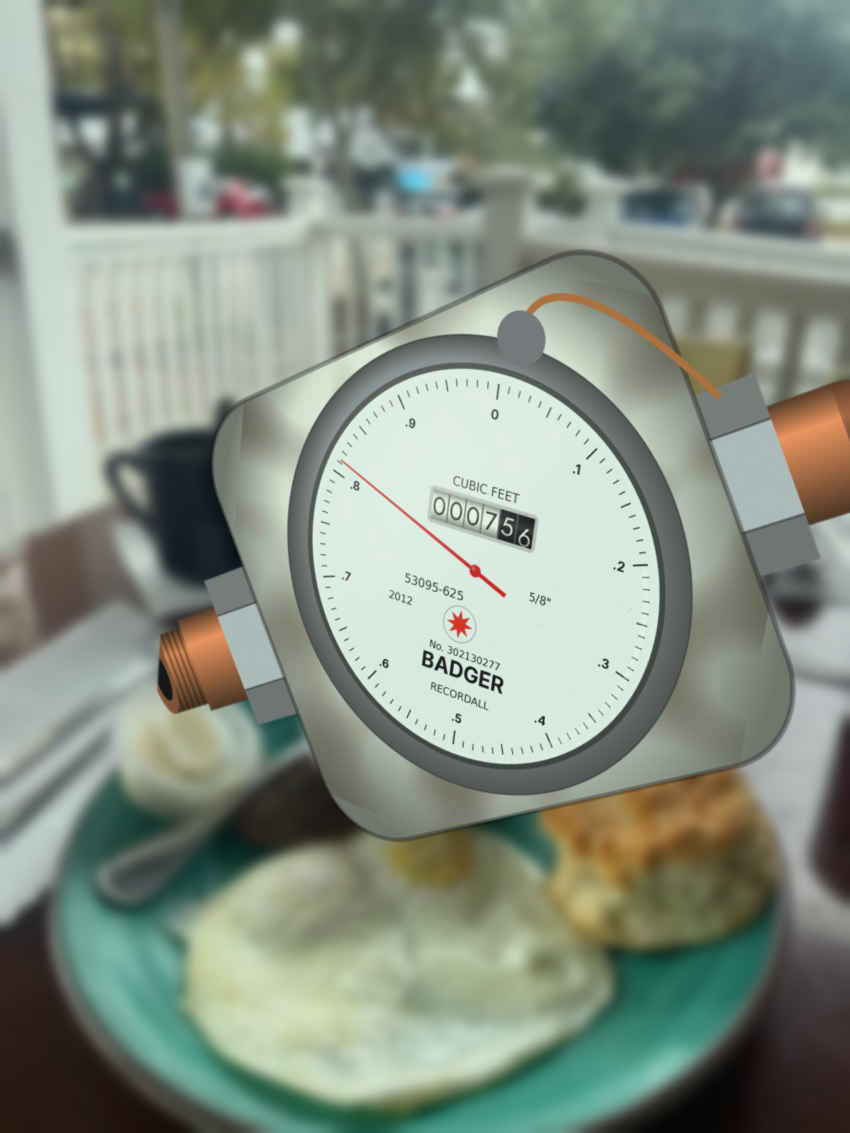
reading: {"value": 755.81, "unit": "ft³"}
